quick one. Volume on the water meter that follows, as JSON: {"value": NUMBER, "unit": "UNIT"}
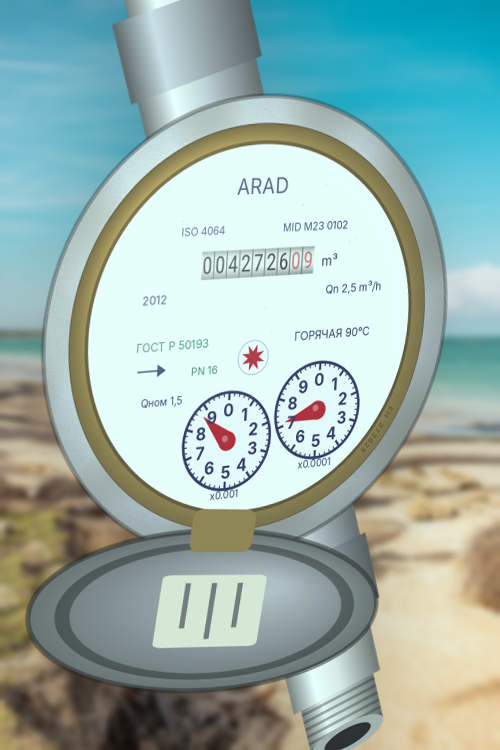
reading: {"value": 42726.0987, "unit": "m³"}
